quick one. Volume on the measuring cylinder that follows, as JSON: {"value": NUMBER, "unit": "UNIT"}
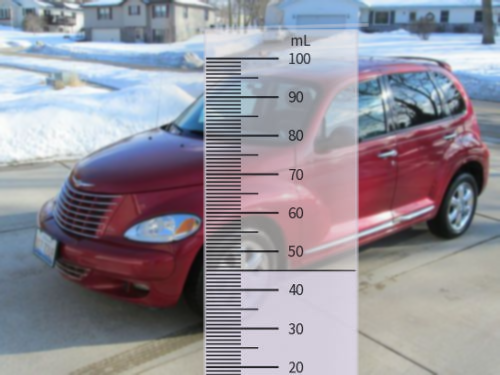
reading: {"value": 45, "unit": "mL"}
